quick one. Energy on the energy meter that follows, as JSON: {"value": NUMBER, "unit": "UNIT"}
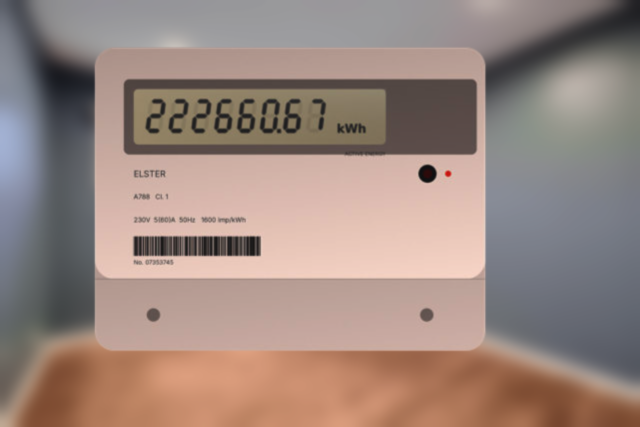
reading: {"value": 222660.67, "unit": "kWh"}
